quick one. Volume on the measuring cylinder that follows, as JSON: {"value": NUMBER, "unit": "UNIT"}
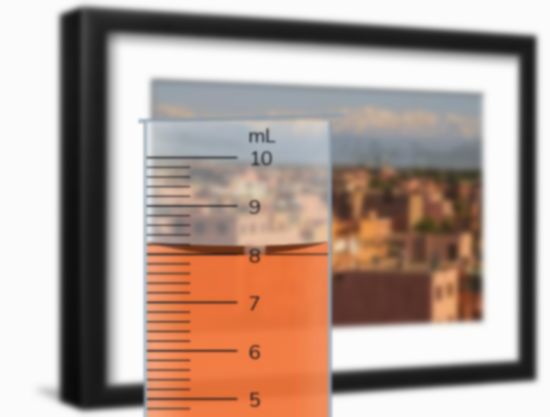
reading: {"value": 8, "unit": "mL"}
